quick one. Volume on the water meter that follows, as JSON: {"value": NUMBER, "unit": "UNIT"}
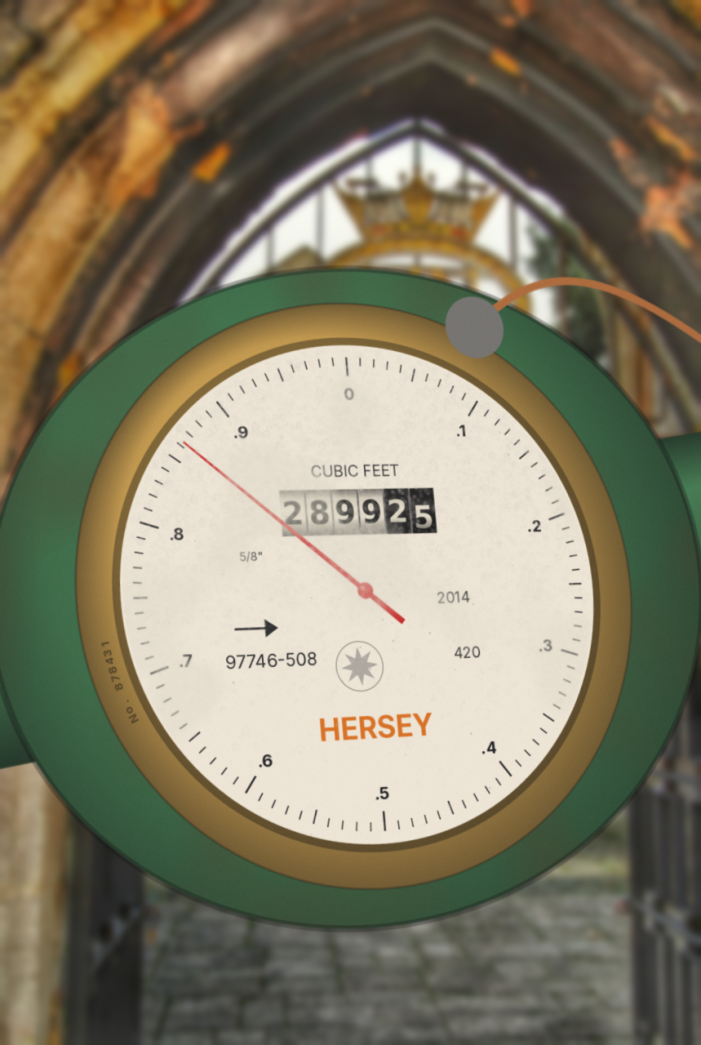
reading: {"value": 289924.86, "unit": "ft³"}
